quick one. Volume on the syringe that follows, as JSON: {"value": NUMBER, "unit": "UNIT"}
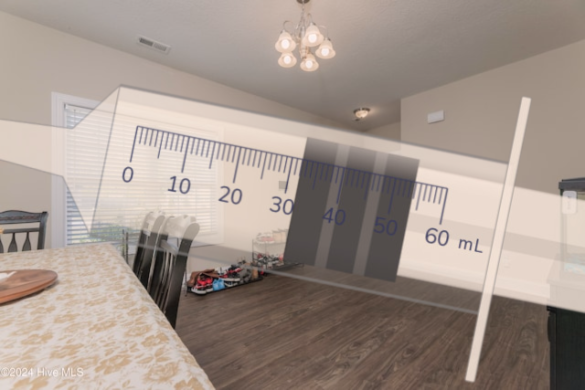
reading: {"value": 32, "unit": "mL"}
